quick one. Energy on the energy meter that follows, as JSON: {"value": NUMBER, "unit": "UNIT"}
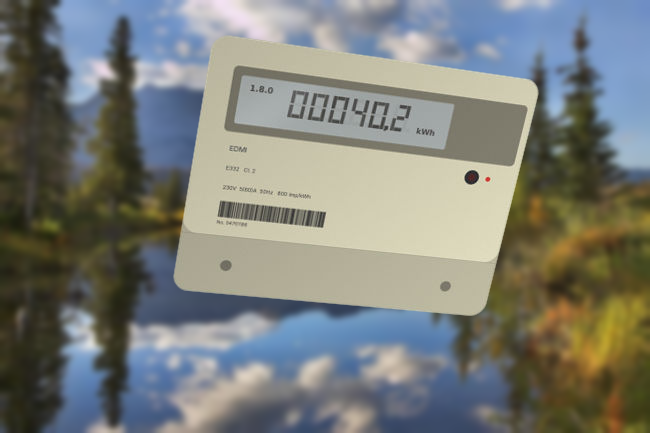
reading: {"value": 40.2, "unit": "kWh"}
